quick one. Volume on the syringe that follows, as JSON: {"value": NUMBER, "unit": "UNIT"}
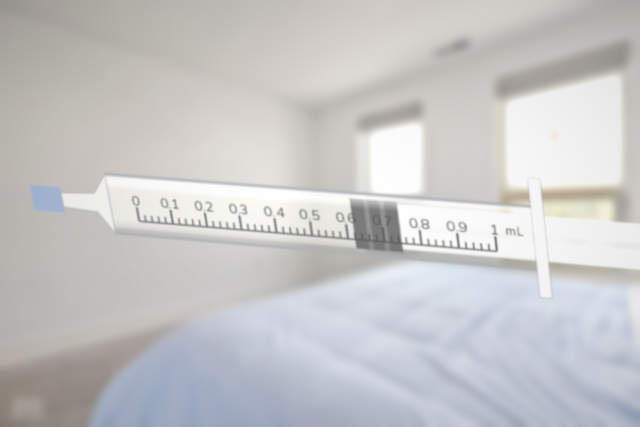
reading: {"value": 0.62, "unit": "mL"}
